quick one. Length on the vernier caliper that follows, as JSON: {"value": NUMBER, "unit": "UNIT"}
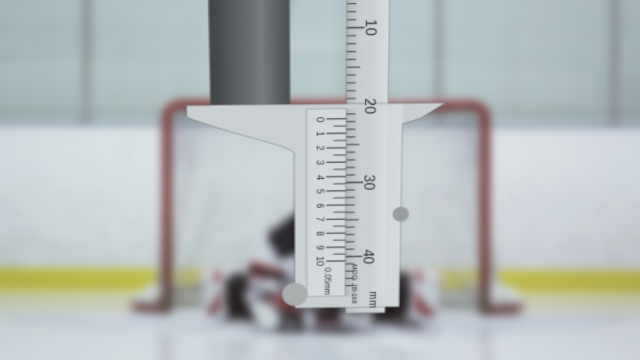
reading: {"value": 21.6, "unit": "mm"}
